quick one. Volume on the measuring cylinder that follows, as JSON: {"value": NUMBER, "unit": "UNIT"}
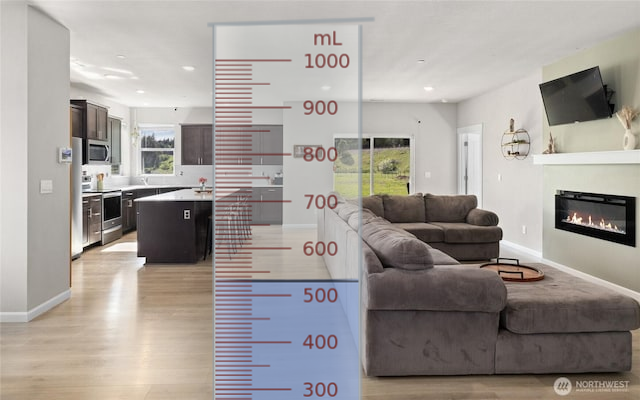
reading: {"value": 530, "unit": "mL"}
